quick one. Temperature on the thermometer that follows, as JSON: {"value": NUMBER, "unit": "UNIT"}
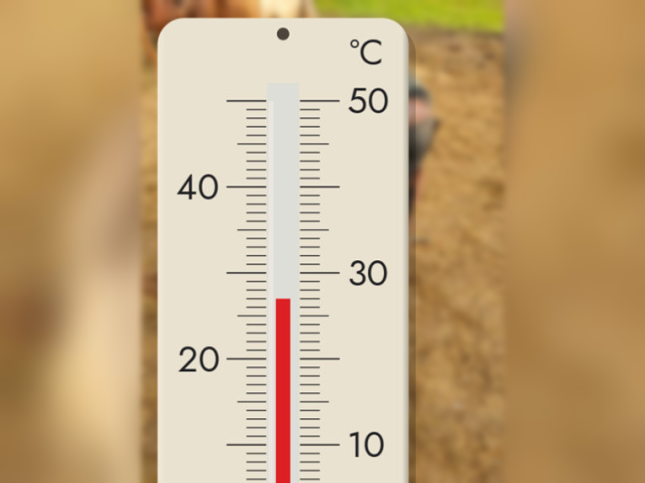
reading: {"value": 27, "unit": "°C"}
